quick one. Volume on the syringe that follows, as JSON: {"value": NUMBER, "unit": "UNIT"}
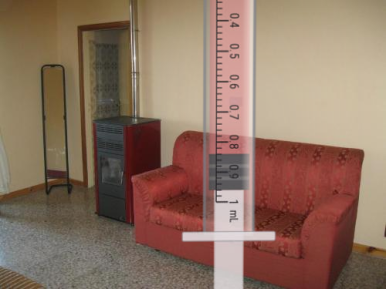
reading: {"value": 0.84, "unit": "mL"}
